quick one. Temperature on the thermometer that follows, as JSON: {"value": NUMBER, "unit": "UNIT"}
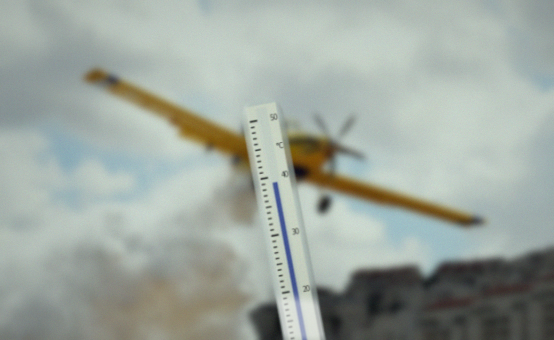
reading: {"value": 39, "unit": "°C"}
